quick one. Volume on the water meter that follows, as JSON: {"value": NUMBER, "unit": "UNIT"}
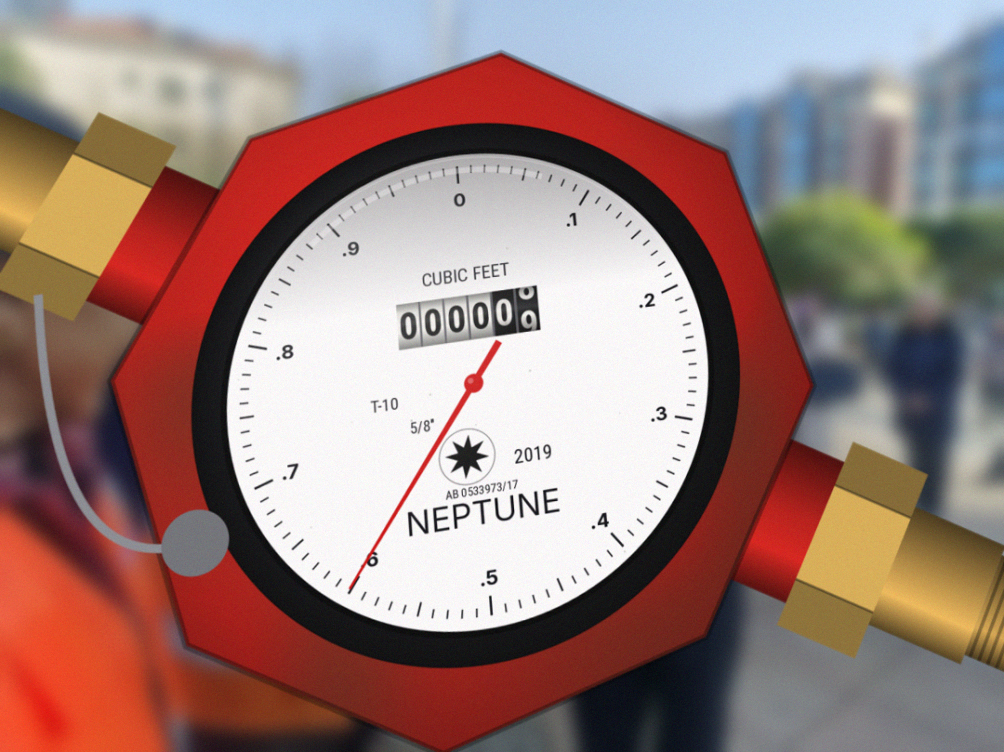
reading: {"value": 8.60, "unit": "ft³"}
